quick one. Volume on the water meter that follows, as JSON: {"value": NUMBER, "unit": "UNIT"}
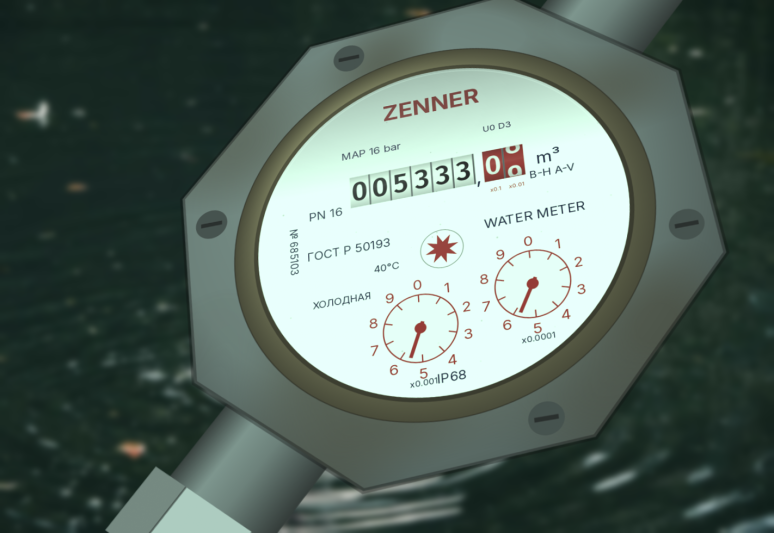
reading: {"value": 5333.0855, "unit": "m³"}
